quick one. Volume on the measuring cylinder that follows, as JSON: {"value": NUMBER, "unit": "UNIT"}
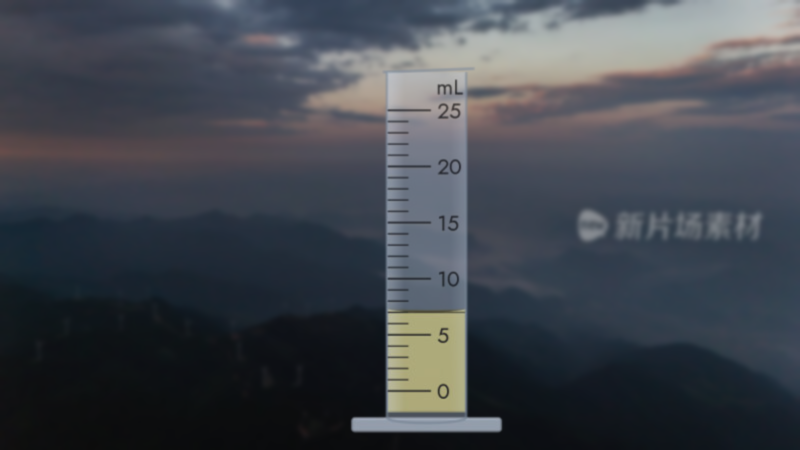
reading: {"value": 7, "unit": "mL"}
